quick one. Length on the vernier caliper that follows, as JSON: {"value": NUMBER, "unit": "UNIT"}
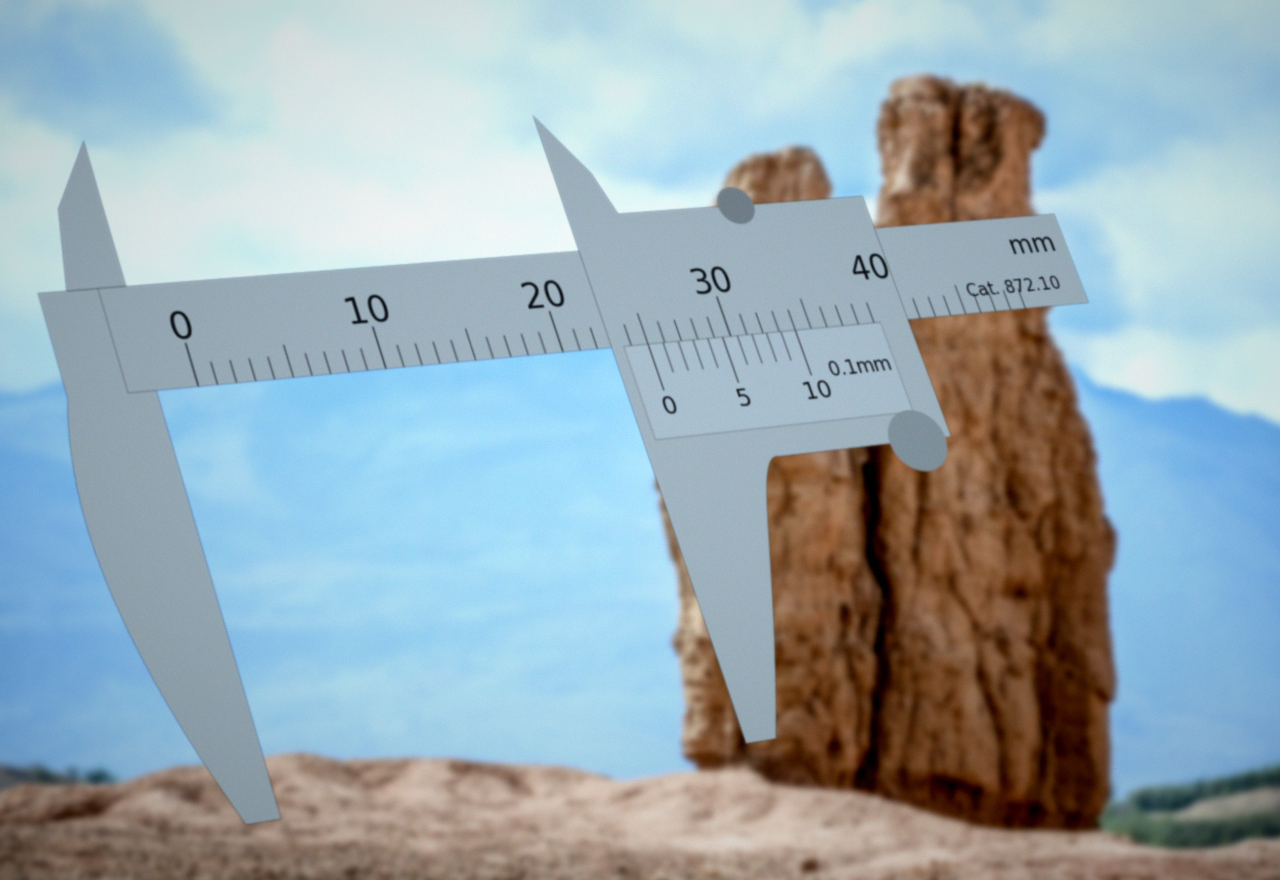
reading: {"value": 25.0, "unit": "mm"}
